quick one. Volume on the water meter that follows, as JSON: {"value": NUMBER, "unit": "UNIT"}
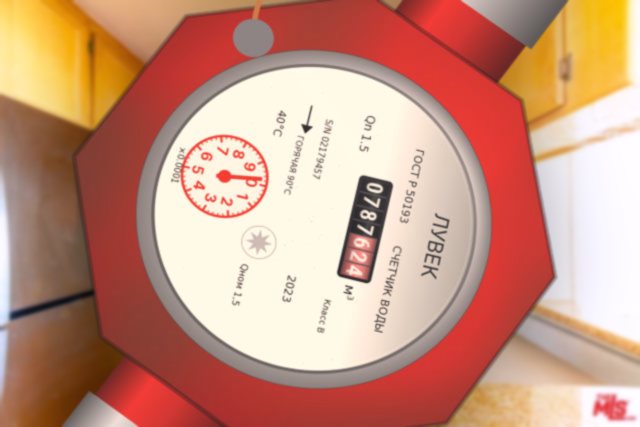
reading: {"value": 787.6239, "unit": "m³"}
